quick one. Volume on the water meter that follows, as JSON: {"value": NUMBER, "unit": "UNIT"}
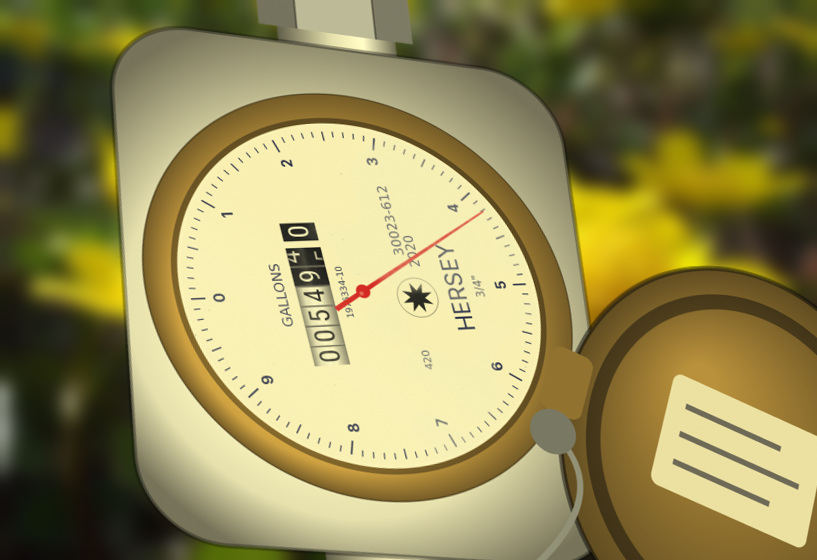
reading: {"value": 54944.2, "unit": "gal"}
